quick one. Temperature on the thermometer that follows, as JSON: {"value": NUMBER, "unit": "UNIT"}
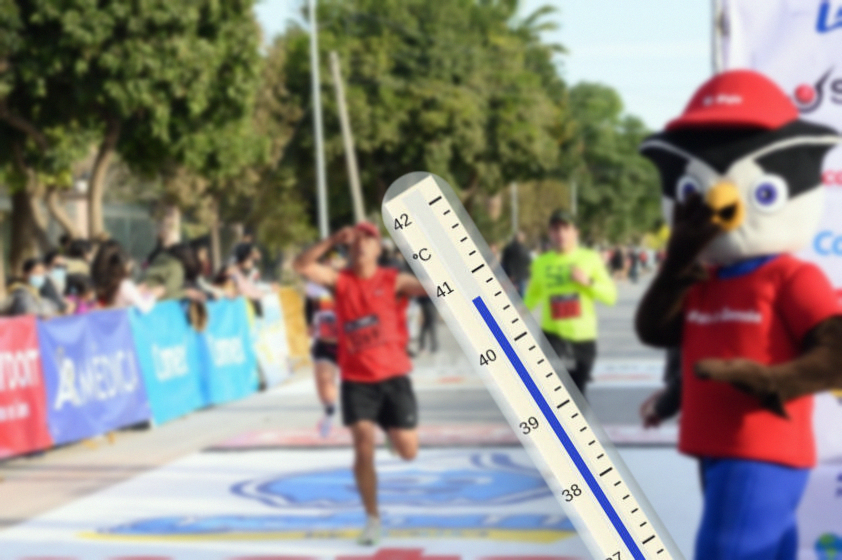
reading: {"value": 40.7, "unit": "°C"}
